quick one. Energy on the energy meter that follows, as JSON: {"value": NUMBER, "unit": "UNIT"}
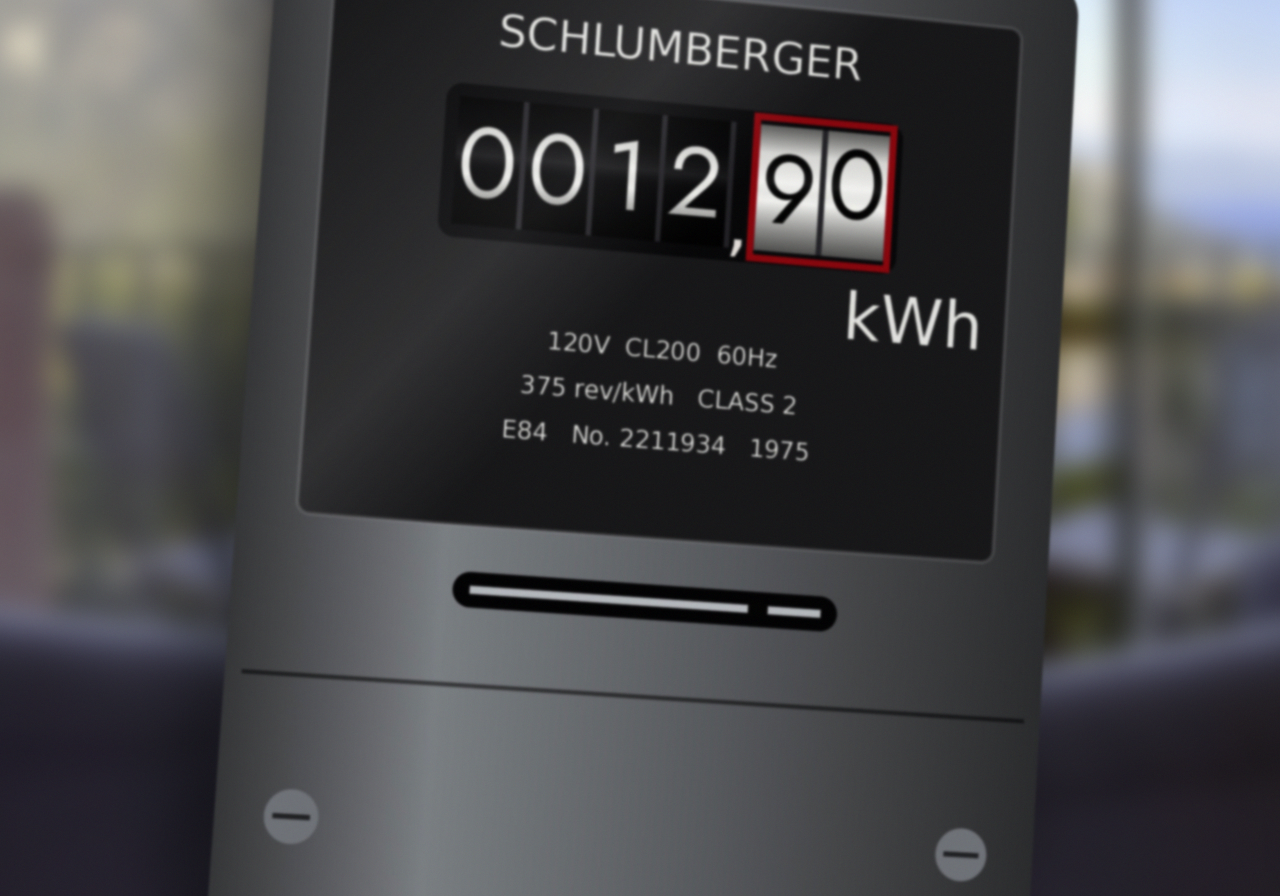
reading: {"value": 12.90, "unit": "kWh"}
